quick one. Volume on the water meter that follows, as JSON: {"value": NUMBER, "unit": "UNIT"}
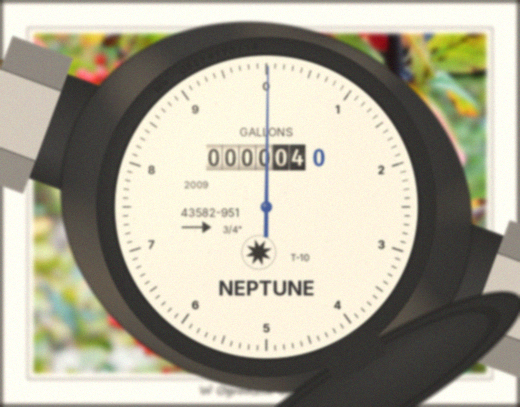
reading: {"value": 40.0, "unit": "gal"}
